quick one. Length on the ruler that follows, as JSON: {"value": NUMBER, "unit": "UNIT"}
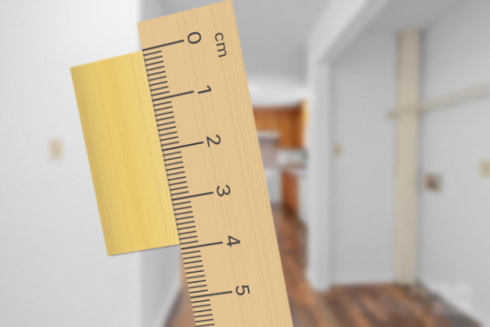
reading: {"value": 3.9, "unit": "cm"}
